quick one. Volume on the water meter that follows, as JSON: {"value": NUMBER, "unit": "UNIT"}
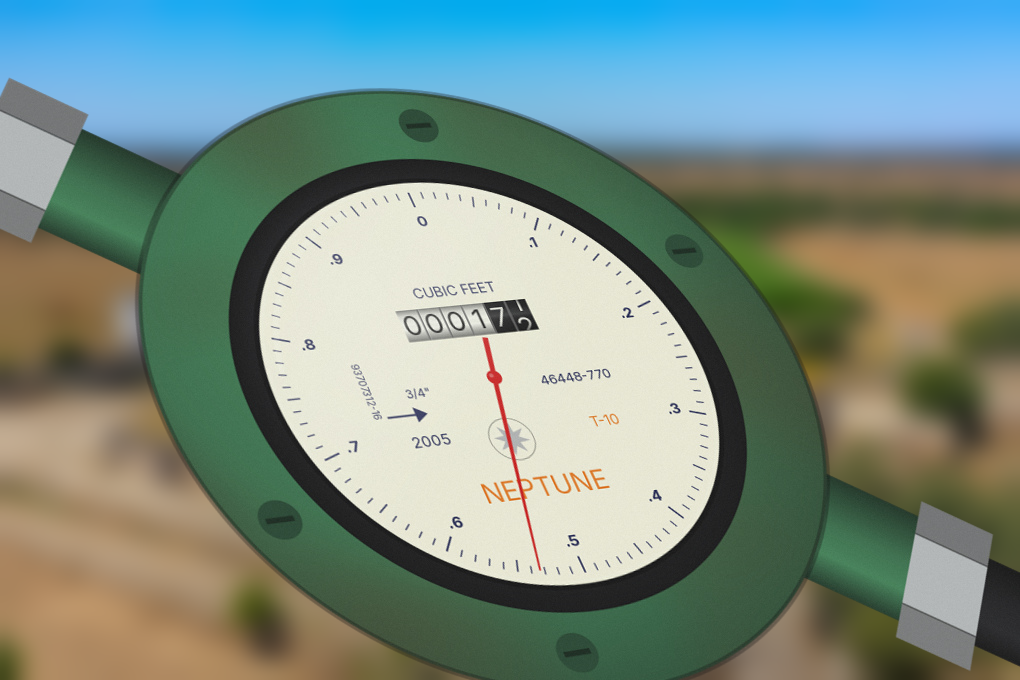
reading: {"value": 171.53, "unit": "ft³"}
